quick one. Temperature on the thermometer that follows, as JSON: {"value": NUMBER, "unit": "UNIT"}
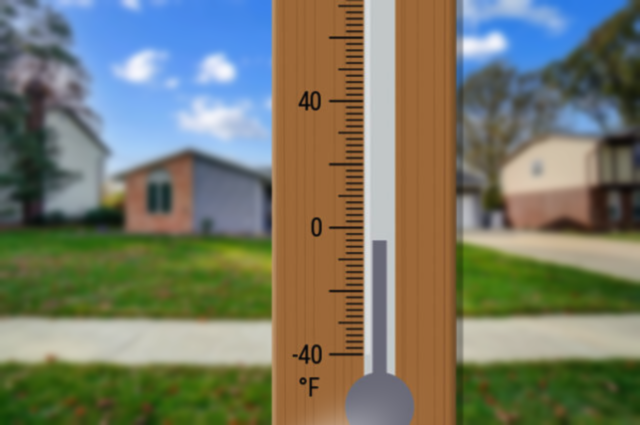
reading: {"value": -4, "unit": "°F"}
